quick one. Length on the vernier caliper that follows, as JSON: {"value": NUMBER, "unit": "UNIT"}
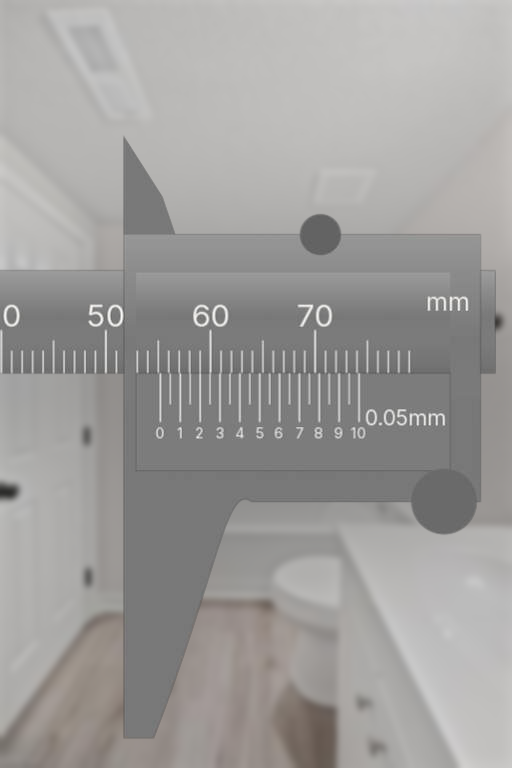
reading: {"value": 55.2, "unit": "mm"}
